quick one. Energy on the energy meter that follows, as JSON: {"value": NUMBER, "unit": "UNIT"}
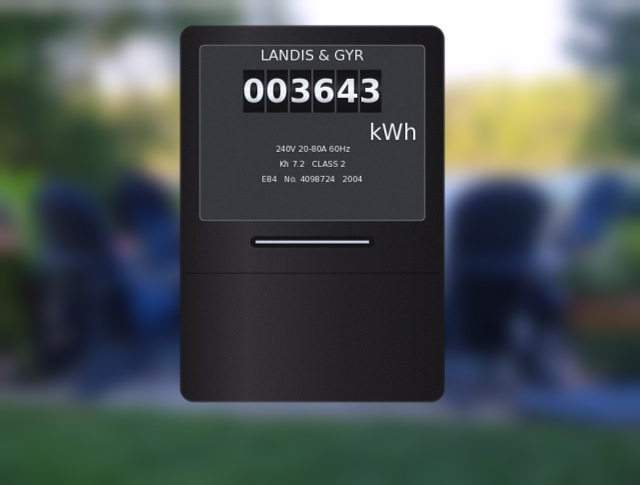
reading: {"value": 3643, "unit": "kWh"}
